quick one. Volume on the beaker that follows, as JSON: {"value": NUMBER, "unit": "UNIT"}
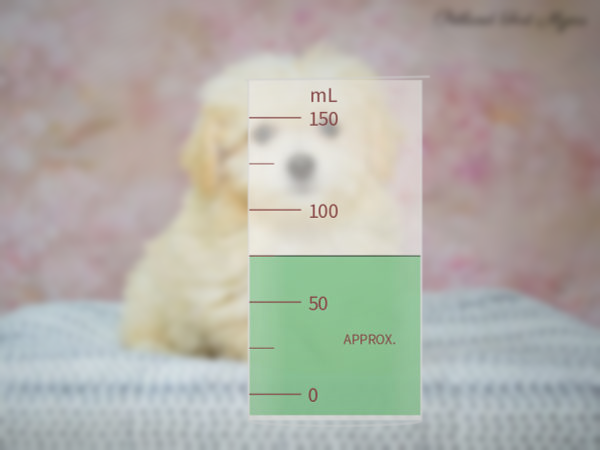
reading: {"value": 75, "unit": "mL"}
